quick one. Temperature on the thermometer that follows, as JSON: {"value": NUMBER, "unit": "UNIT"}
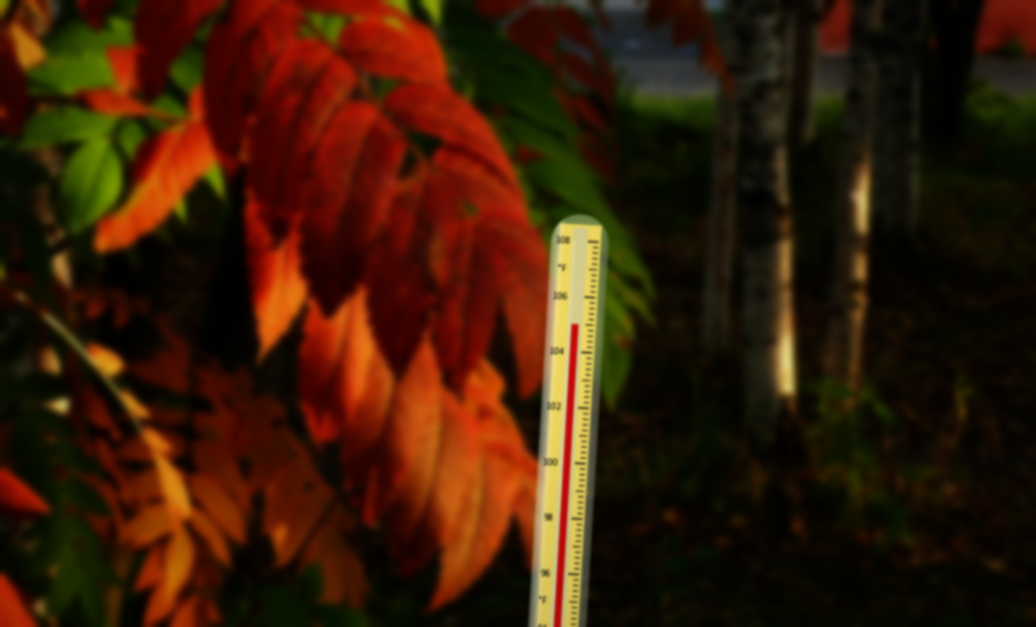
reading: {"value": 105, "unit": "°F"}
